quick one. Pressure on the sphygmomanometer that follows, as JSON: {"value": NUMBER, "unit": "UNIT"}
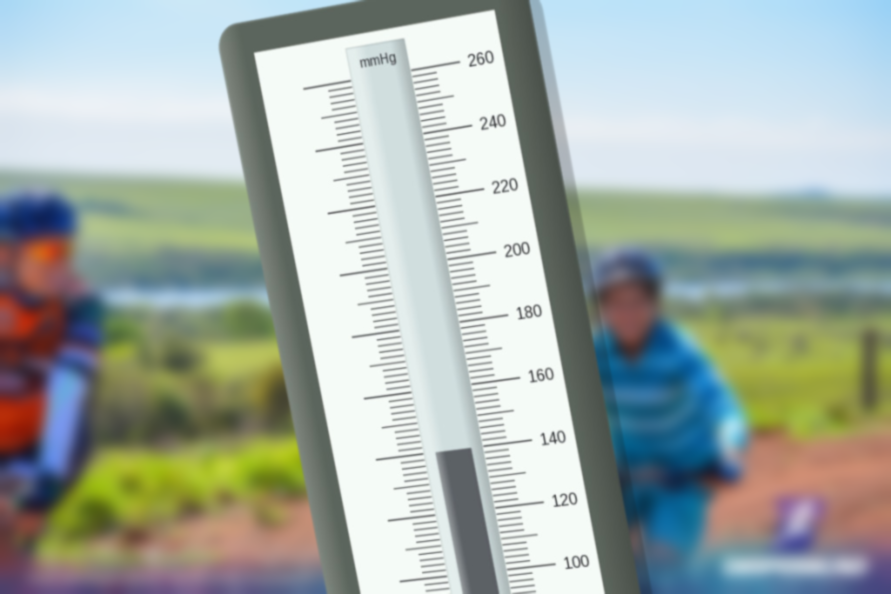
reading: {"value": 140, "unit": "mmHg"}
